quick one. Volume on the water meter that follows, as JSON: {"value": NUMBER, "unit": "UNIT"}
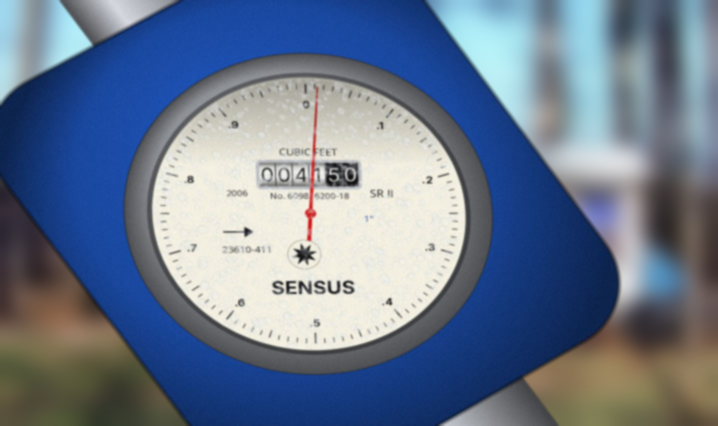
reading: {"value": 4150.01, "unit": "ft³"}
